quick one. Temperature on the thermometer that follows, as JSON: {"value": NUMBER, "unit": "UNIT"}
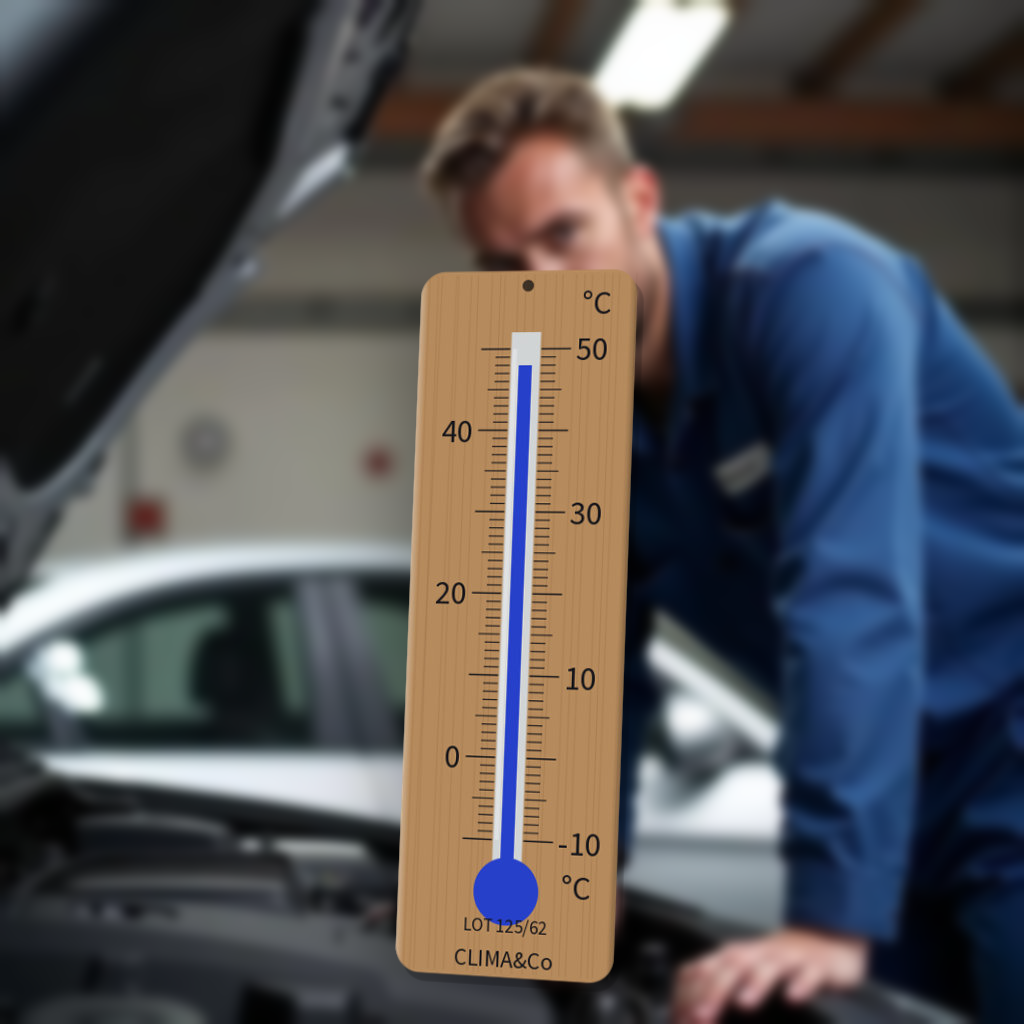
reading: {"value": 48, "unit": "°C"}
